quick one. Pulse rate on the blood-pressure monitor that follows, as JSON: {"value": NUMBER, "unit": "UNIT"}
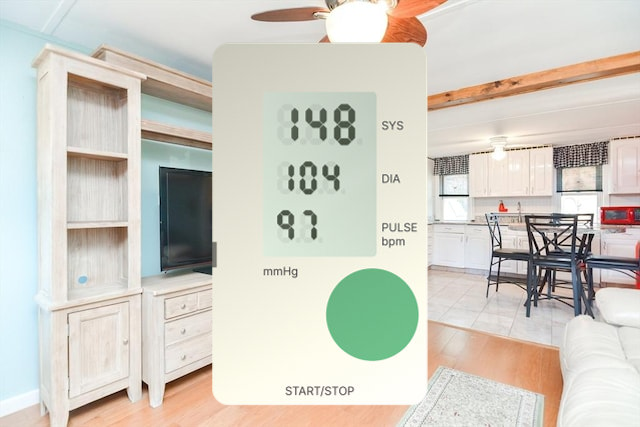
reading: {"value": 97, "unit": "bpm"}
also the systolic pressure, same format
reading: {"value": 148, "unit": "mmHg"}
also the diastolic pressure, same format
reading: {"value": 104, "unit": "mmHg"}
